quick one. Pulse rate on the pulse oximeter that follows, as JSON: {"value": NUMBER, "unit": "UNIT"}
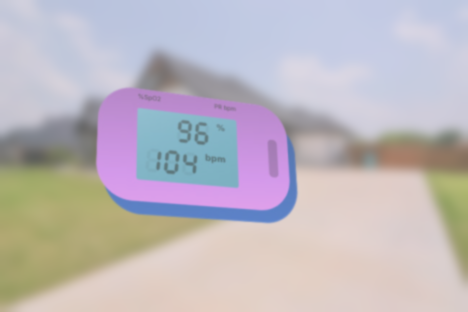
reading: {"value": 104, "unit": "bpm"}
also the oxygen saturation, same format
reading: {"value": 96, "unit": "%"}
